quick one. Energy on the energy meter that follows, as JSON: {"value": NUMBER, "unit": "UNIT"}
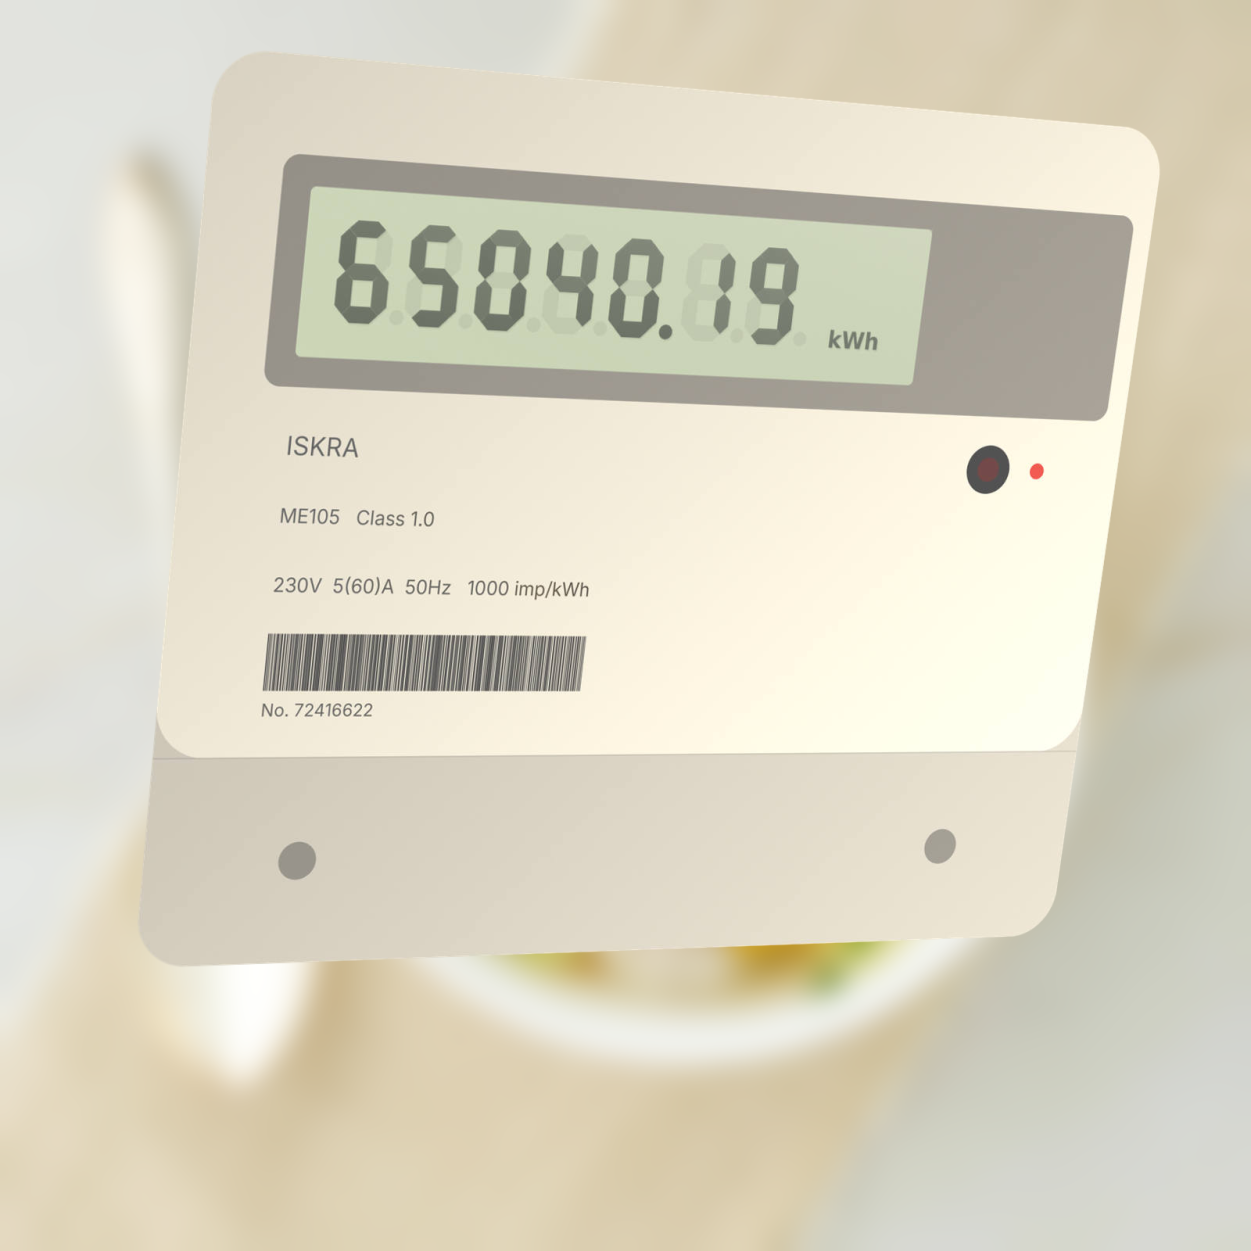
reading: {"value": 65040.19, "unit": "kWh"}
